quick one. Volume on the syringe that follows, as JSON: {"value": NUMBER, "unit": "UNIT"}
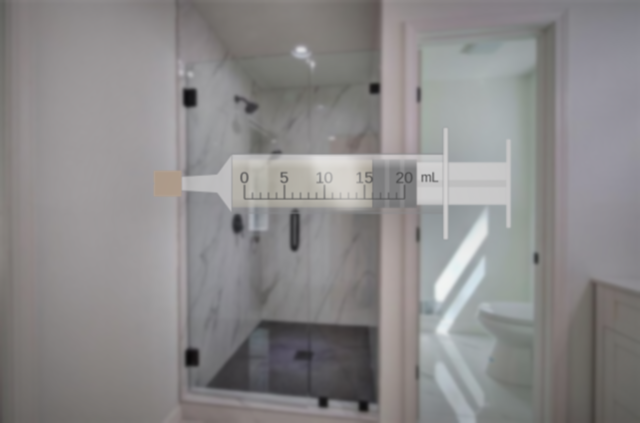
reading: {"value": 16, "unit": "mL"}
